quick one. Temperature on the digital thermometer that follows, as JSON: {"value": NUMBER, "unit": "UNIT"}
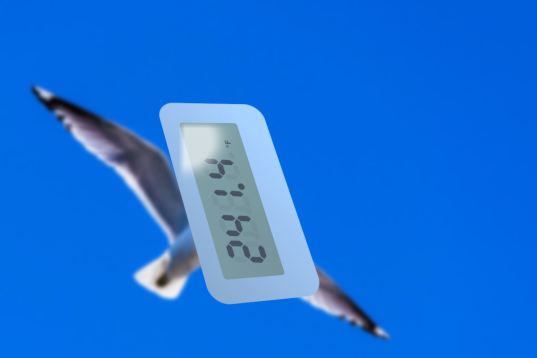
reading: {"value": 241.4, "unit": "°F"}
